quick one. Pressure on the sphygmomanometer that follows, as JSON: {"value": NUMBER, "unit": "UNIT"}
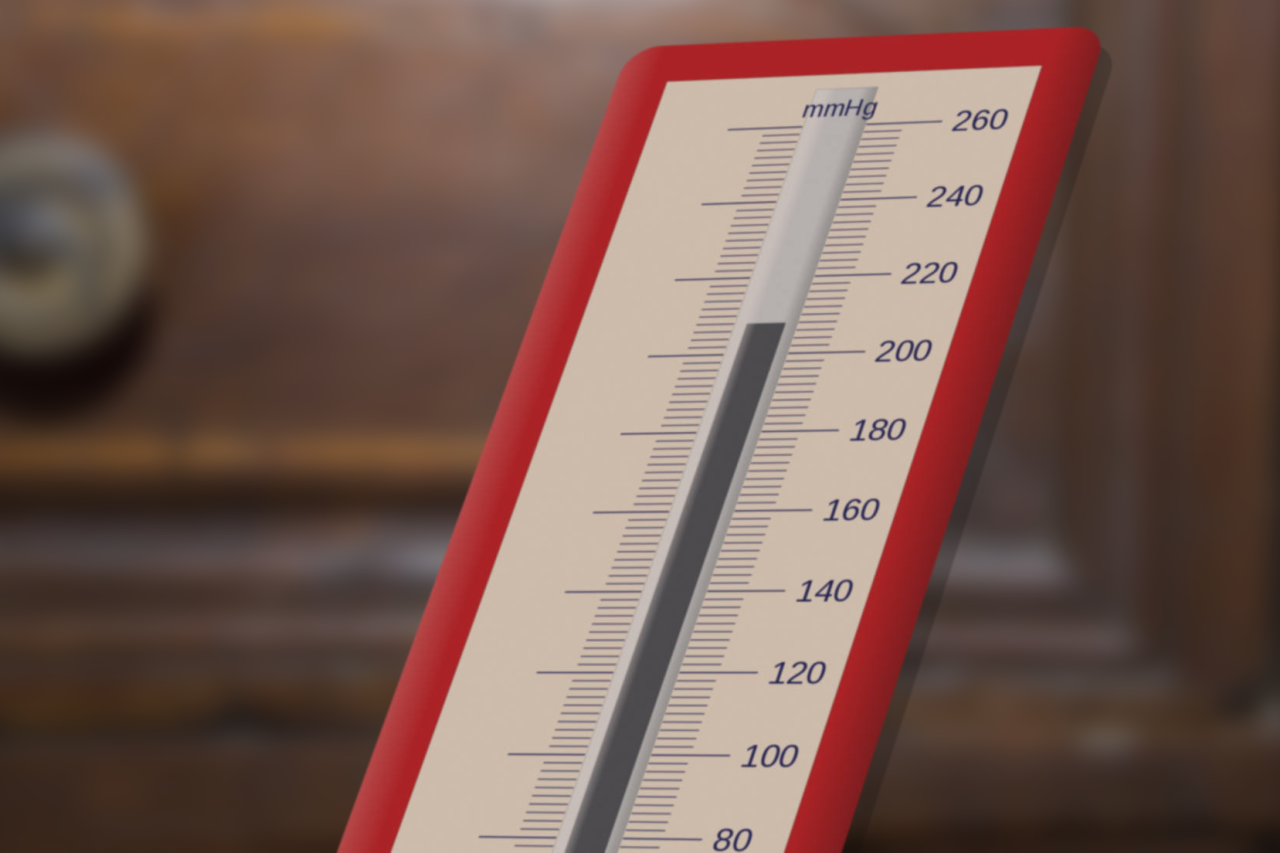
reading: {"value": 208, "unit": "mmHg"}
